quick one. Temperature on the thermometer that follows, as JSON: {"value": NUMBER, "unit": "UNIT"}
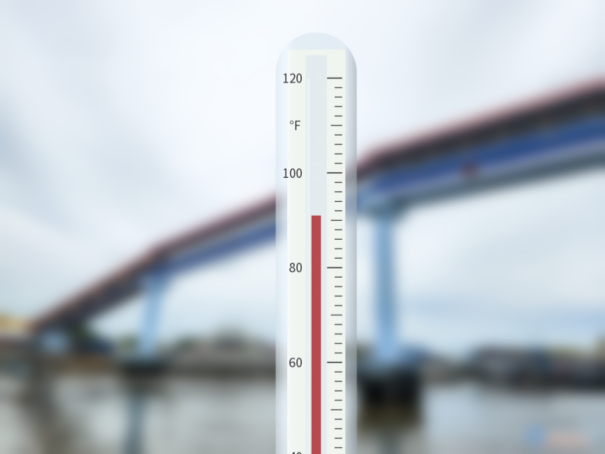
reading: {"value": 91, "unit": "°F"}
